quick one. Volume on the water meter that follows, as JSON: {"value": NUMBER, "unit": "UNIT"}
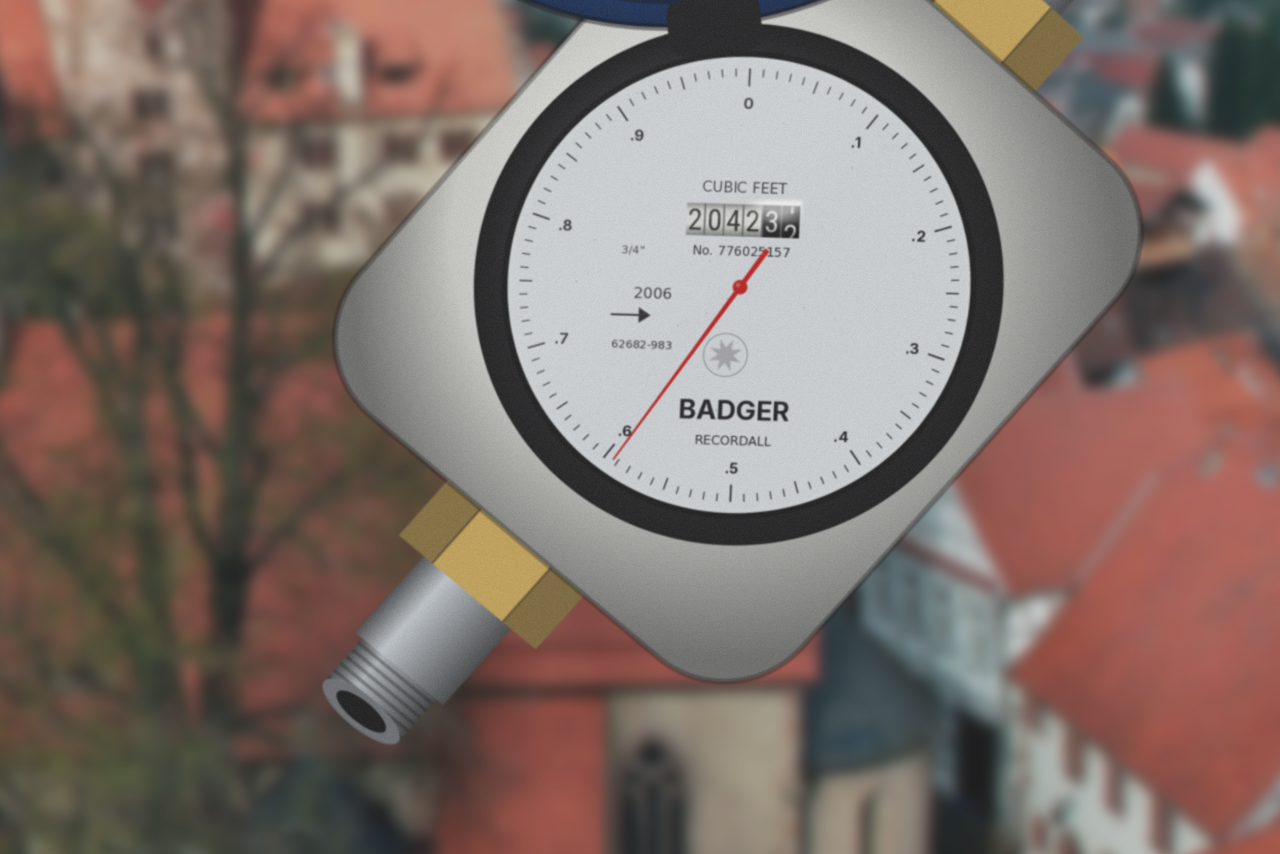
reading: {"value": 204231.59, "unit": "ft³"}
